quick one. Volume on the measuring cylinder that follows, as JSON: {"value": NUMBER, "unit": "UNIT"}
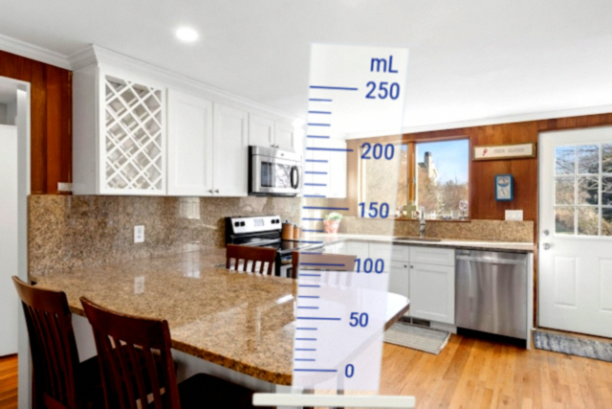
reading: {"value": 95, "unit": "mL"}
